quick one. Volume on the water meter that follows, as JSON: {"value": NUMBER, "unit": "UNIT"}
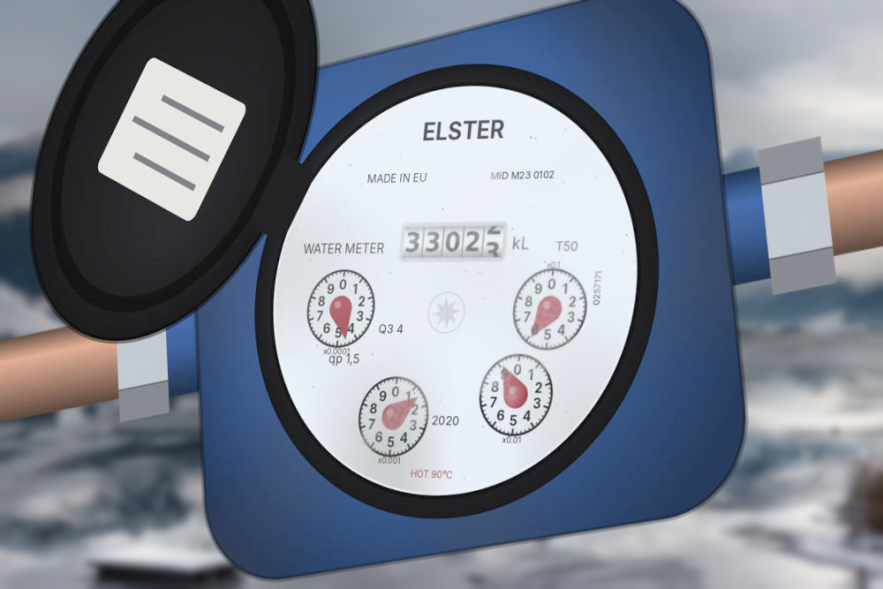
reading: {"value": 33022.5914, "unit": "kL"}
